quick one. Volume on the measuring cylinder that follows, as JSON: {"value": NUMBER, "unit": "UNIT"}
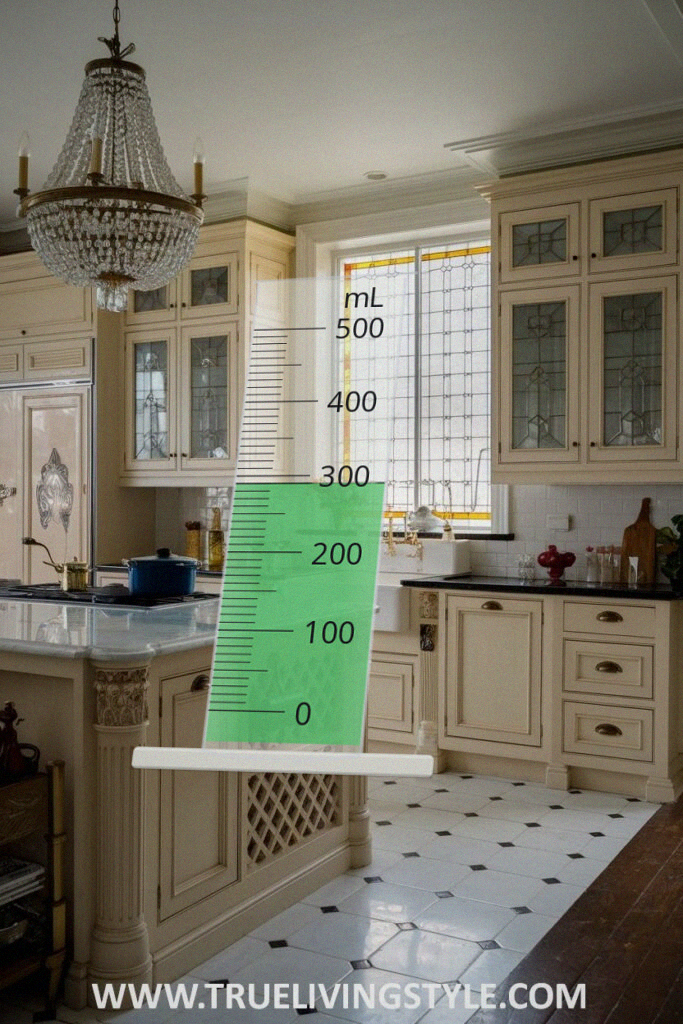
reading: {"value": 290, "unit": "mL"}
